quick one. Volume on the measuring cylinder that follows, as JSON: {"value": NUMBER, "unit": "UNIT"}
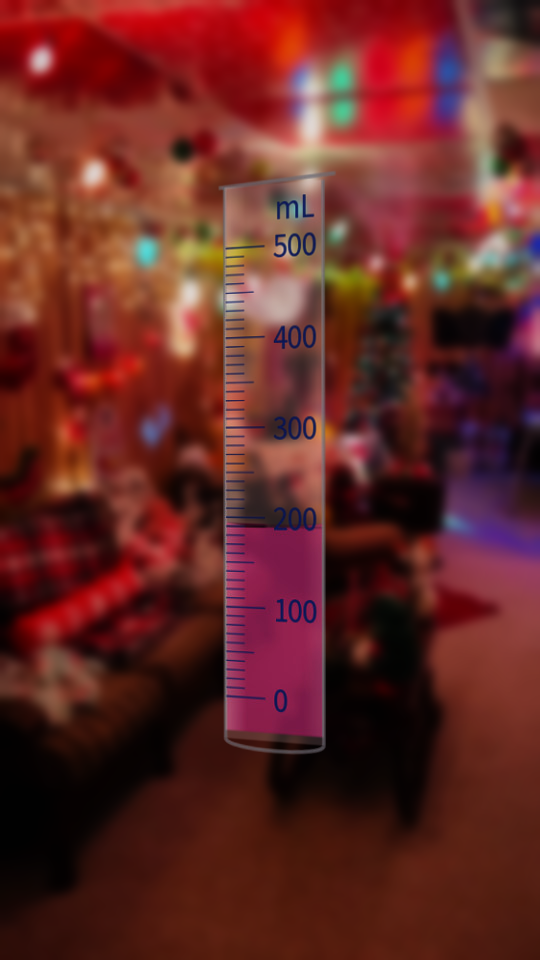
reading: {"value": 190, "unit": "mL"}
